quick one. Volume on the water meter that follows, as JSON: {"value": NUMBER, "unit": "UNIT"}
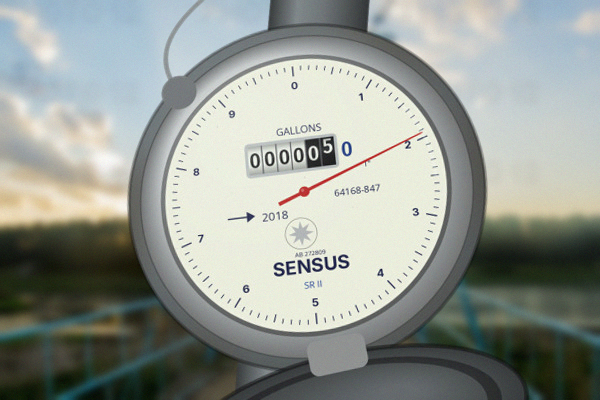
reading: {"value": 51.9, "unit": "gal"}
